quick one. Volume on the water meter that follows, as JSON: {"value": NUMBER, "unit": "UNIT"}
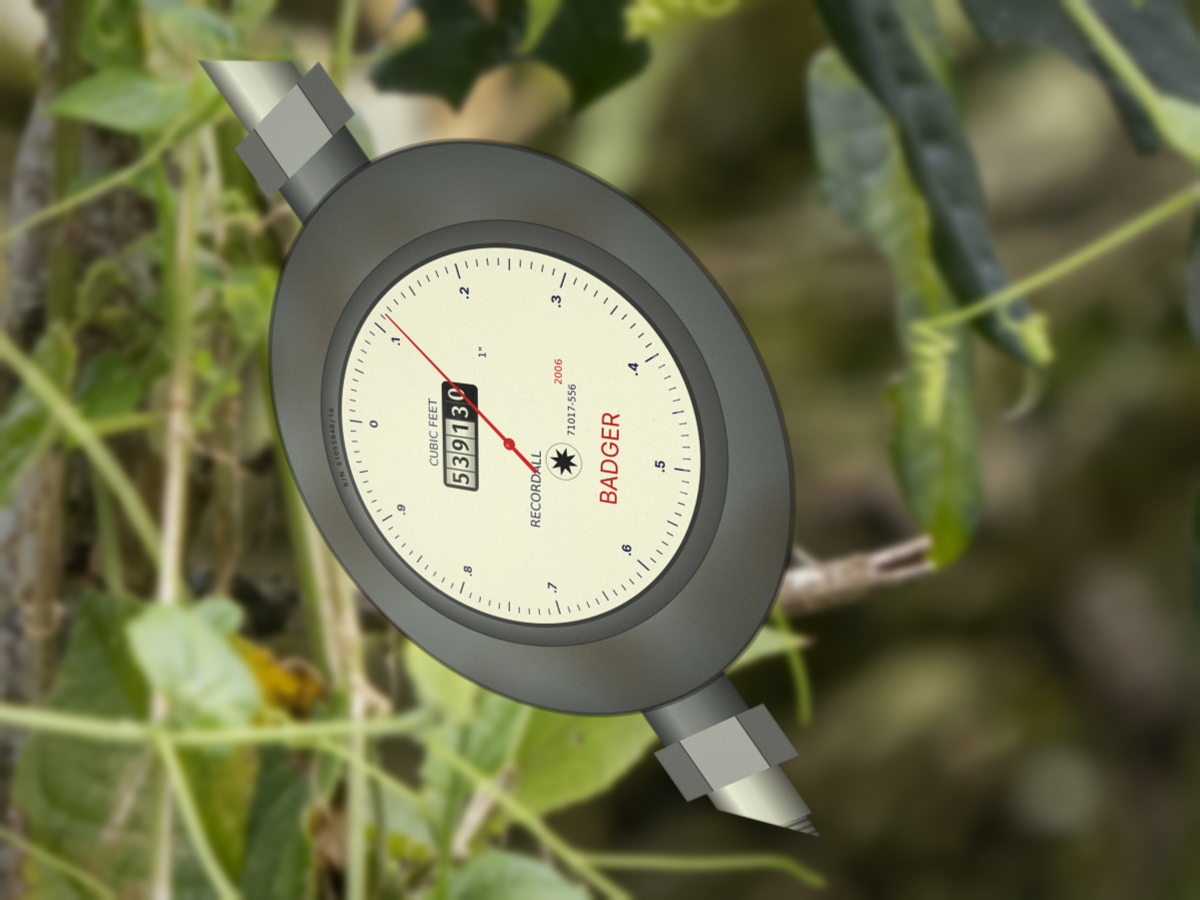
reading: {"value": 539130.11, "unit": "ft³"}
